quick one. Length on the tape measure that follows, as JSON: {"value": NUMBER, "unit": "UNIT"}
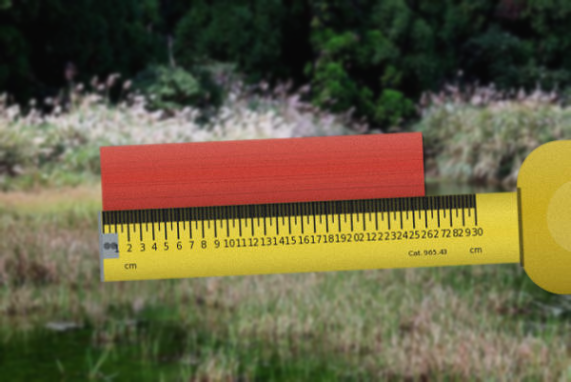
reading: {"value": 26, "unit": "cm"}
